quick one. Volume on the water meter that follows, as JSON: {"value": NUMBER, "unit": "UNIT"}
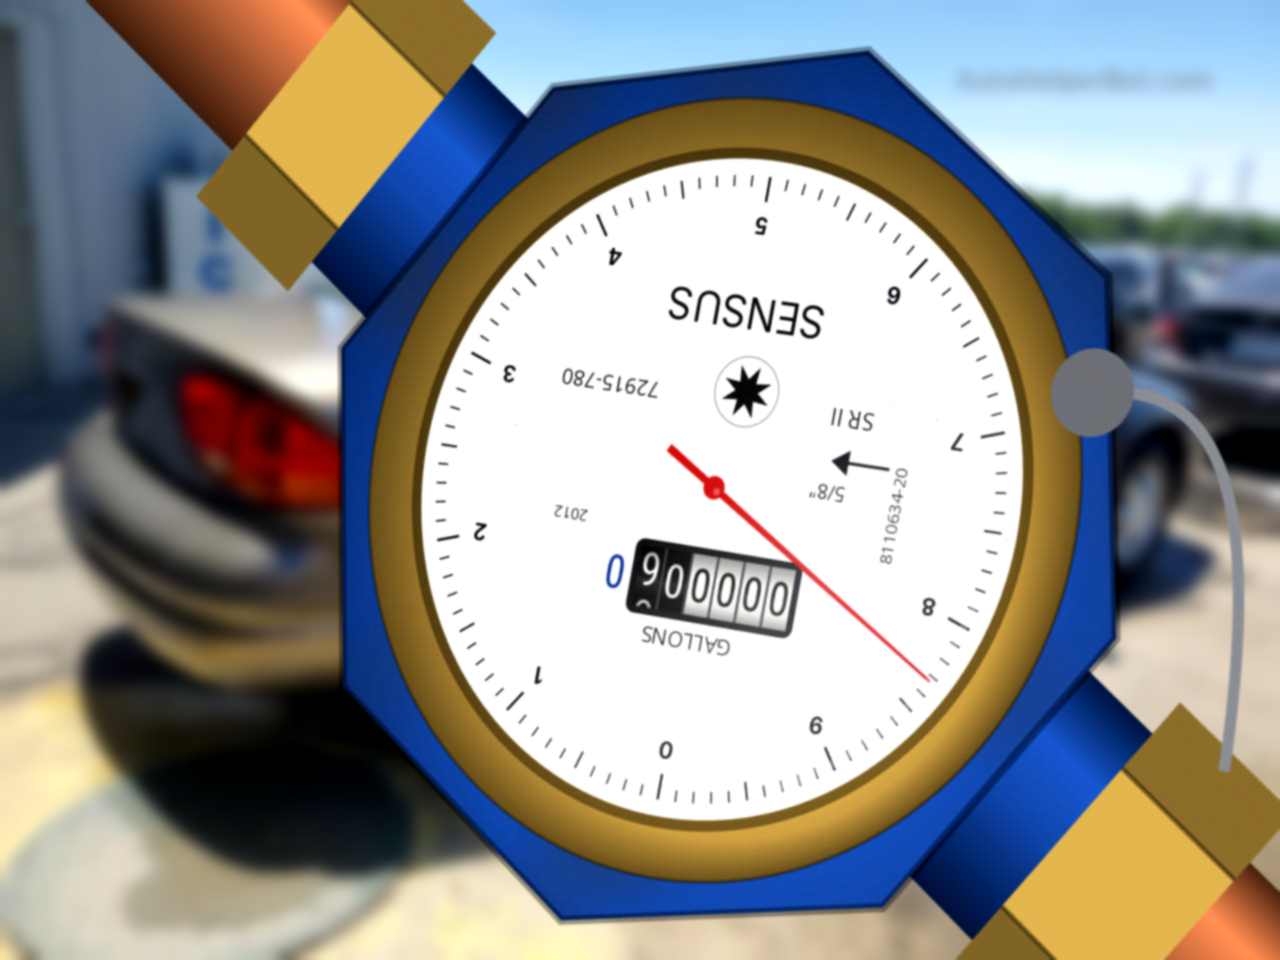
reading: {"value": 58.3, "unit": "gal"}
